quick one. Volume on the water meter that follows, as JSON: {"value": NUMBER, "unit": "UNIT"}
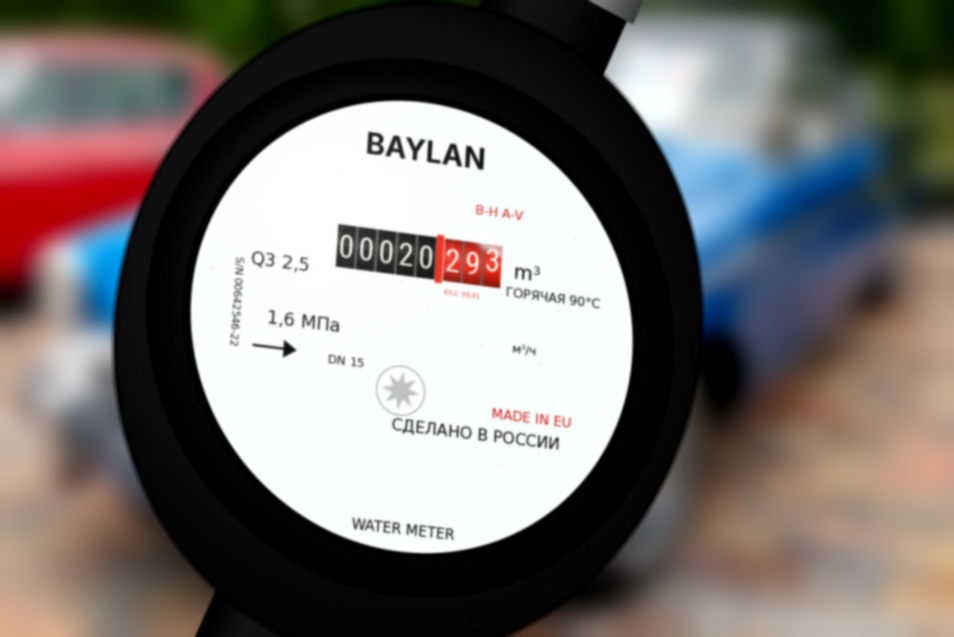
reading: {"value": 20.293, "unit": "m³"}
